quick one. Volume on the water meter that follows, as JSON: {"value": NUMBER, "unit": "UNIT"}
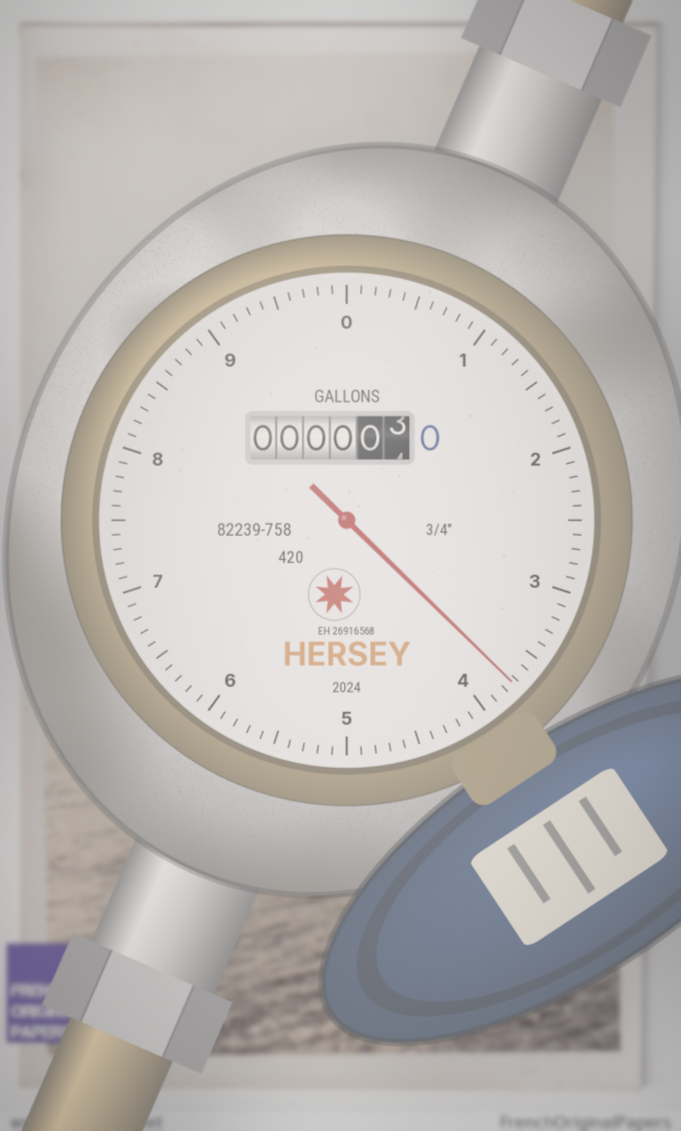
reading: {"value": 33.7, "unit": "gal"}
